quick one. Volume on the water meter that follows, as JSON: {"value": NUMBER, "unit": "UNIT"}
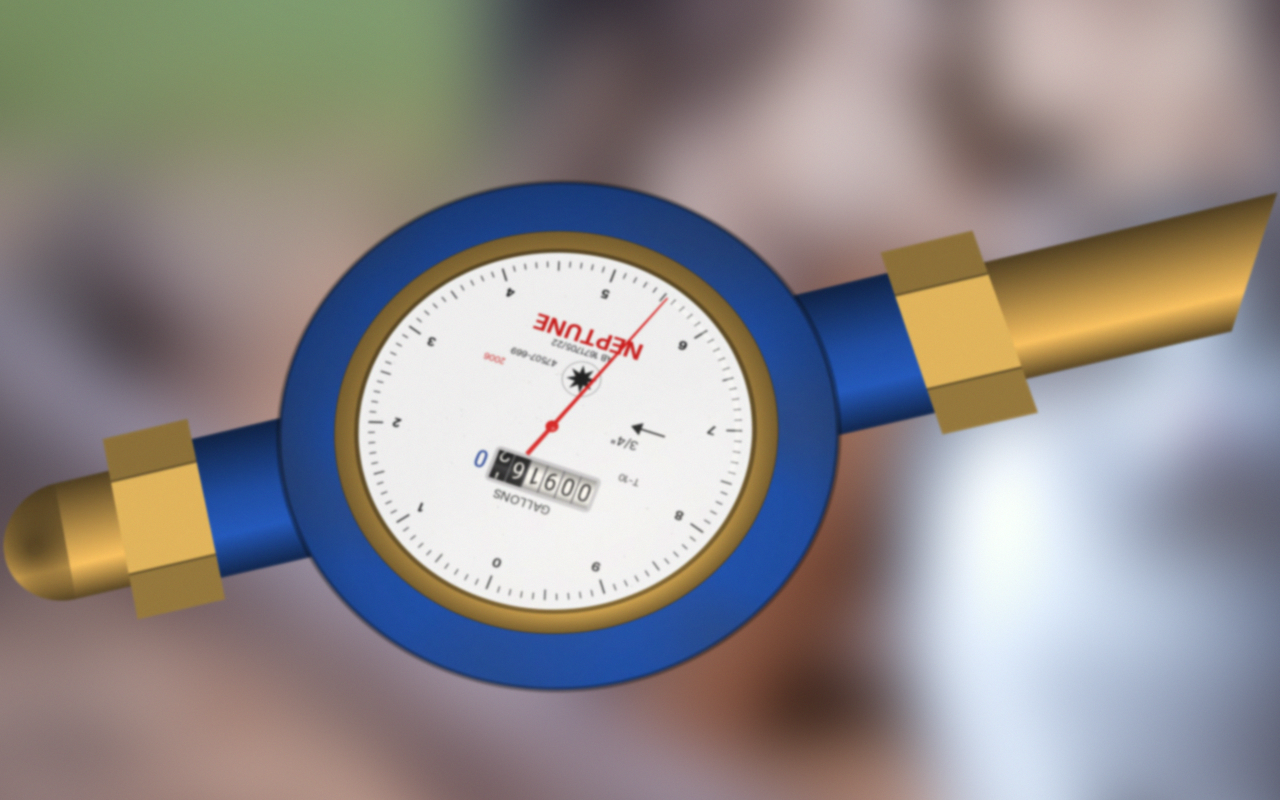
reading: {"value": 91615.5, "unit": "gal"}
